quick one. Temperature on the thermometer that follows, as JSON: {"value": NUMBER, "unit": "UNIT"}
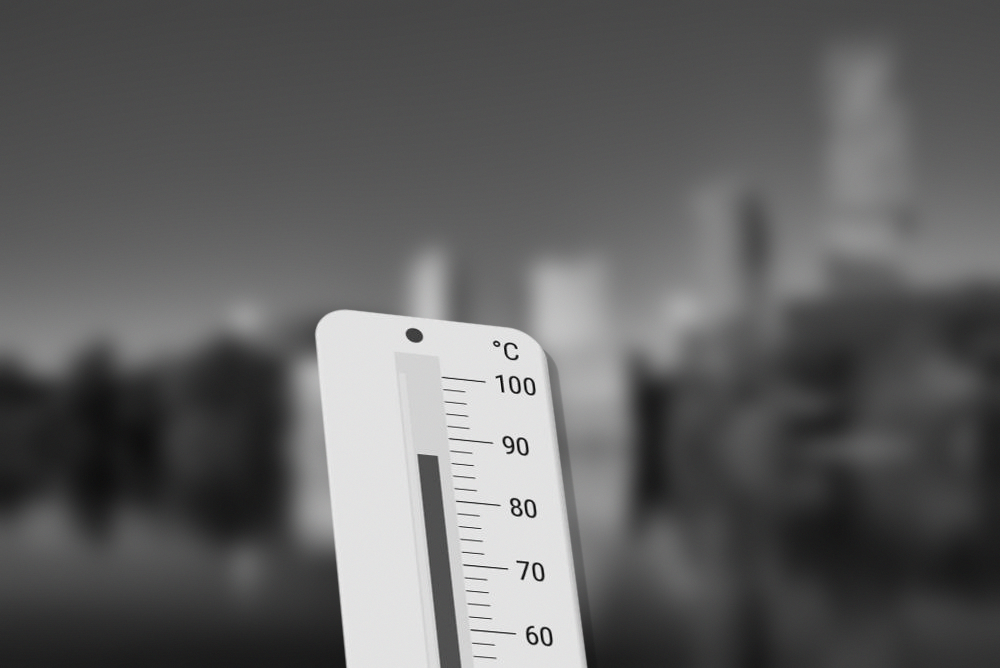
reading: {"value": 87, "unit": "°C"}
